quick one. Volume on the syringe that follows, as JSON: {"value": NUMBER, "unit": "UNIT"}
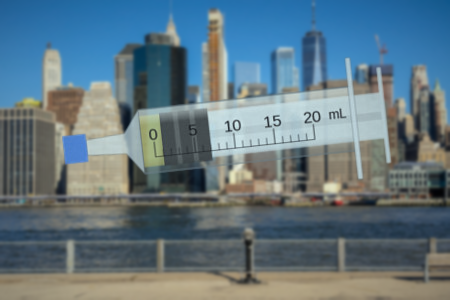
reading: {"value": 1, "unit": "mL"}
